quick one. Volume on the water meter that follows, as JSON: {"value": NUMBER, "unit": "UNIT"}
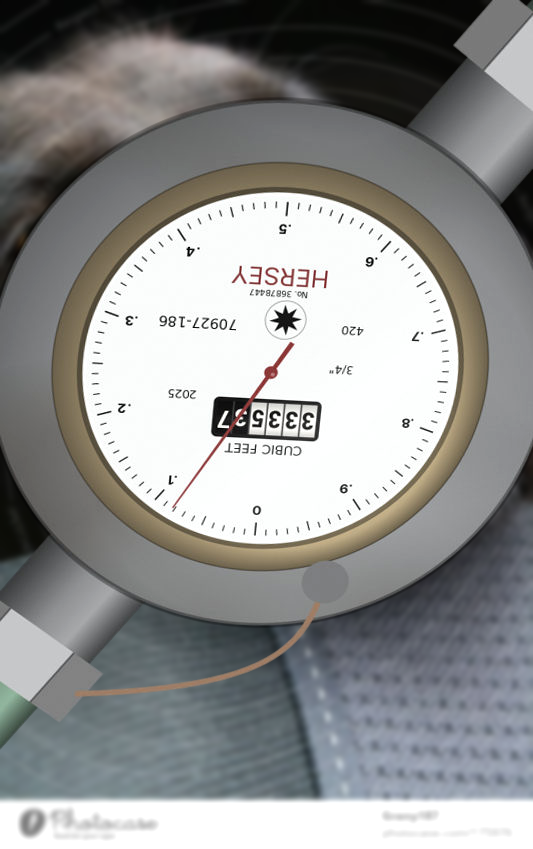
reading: {"value": 333537.08, "unit": "ft³"}
